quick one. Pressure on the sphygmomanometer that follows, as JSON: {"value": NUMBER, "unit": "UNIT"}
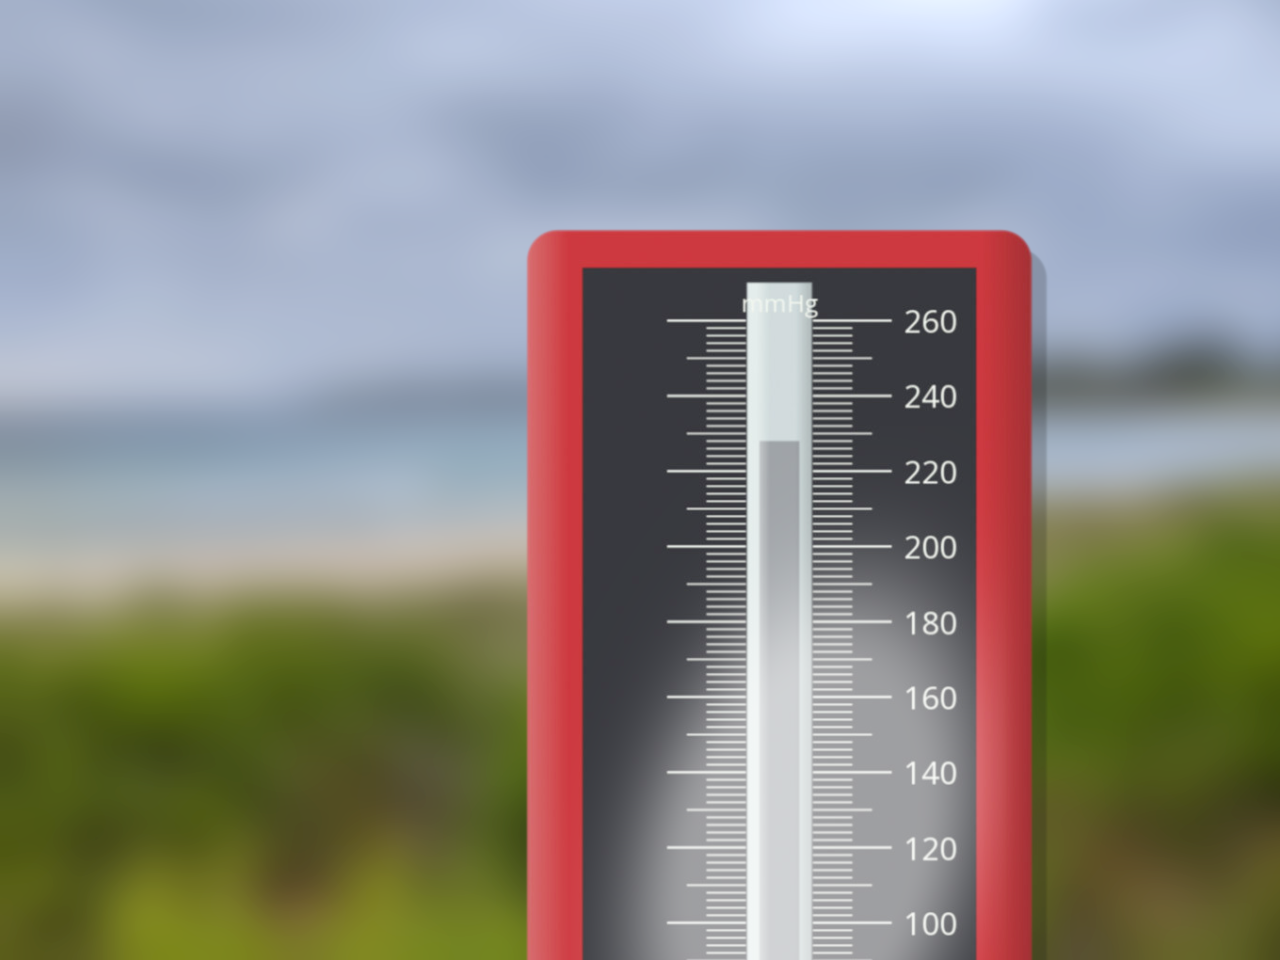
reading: {"value": 228, "unit": "mmHg"}
